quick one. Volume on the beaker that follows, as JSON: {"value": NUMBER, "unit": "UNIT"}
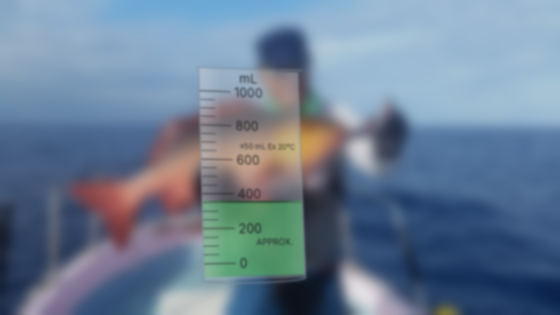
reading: {"value": 350, "unit": "mL"}
